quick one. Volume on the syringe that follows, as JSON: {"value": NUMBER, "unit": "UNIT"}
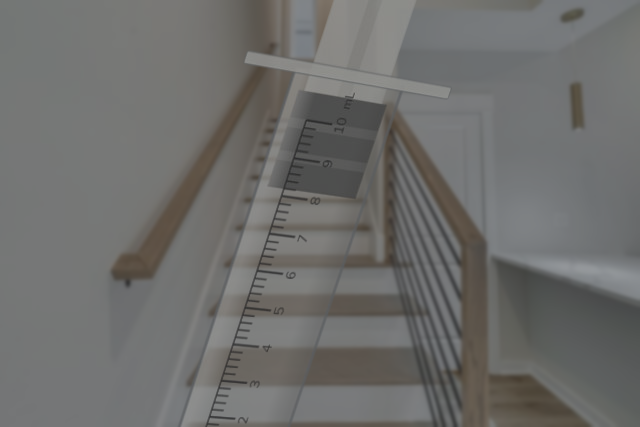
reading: {"value": 8.2, "unit": "mL"}
